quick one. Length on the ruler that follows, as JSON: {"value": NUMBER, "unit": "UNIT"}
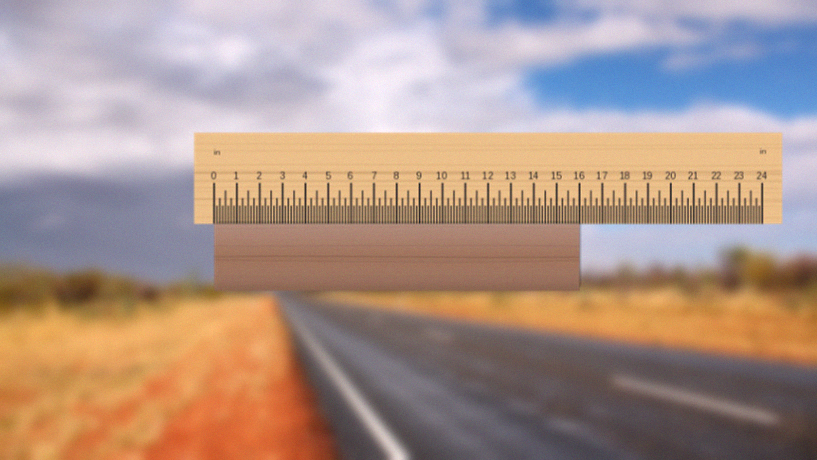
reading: {"value": 16, "unit": "in"}
